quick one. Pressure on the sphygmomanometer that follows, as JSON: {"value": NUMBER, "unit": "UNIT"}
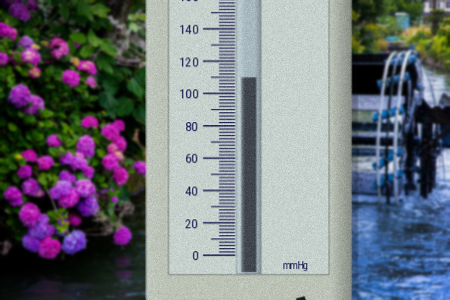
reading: {"value": 110, "unit": "mmHg"}
